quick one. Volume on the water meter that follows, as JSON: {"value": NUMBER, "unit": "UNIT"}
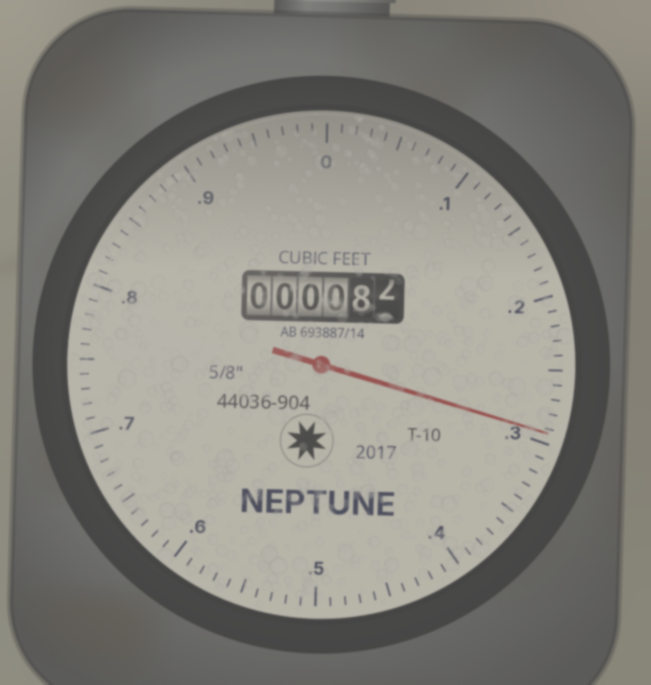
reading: {"value": 82.29, "unit": "ft³"}
